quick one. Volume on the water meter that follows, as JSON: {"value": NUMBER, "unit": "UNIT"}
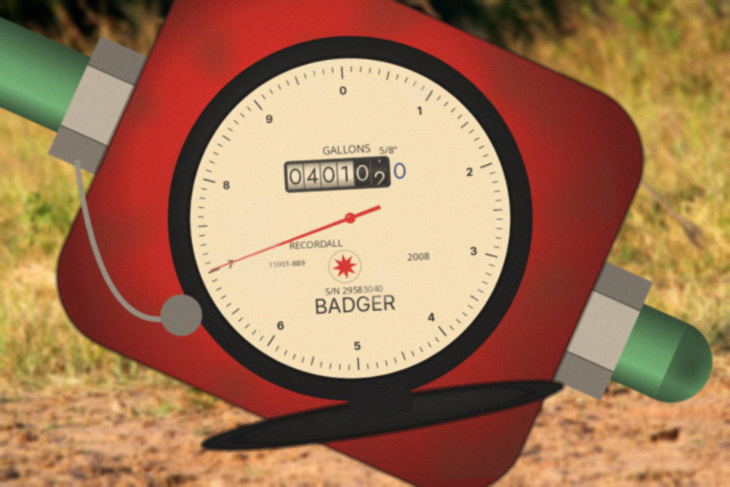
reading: {"value": 401017.0, "unit": "gal"}
